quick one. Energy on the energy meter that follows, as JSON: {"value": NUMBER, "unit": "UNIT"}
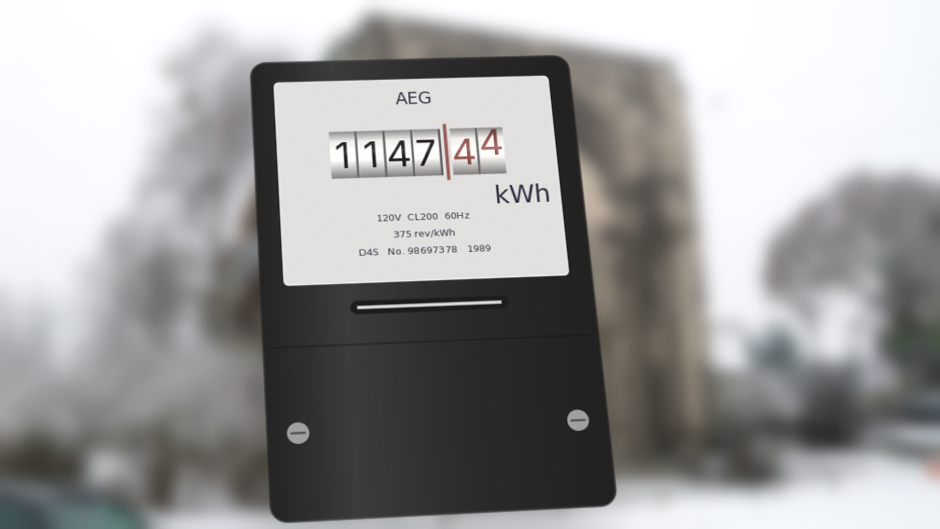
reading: {"value": 1147.44, "unit": "kWh"}
